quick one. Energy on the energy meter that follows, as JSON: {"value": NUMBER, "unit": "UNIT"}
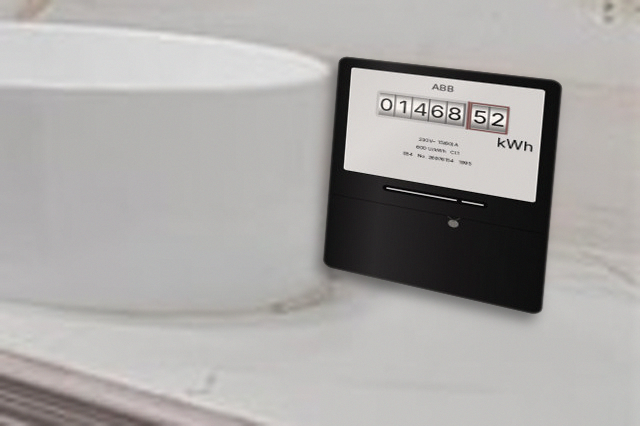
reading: {"value": 1468.52, "unit": "kWh"}
